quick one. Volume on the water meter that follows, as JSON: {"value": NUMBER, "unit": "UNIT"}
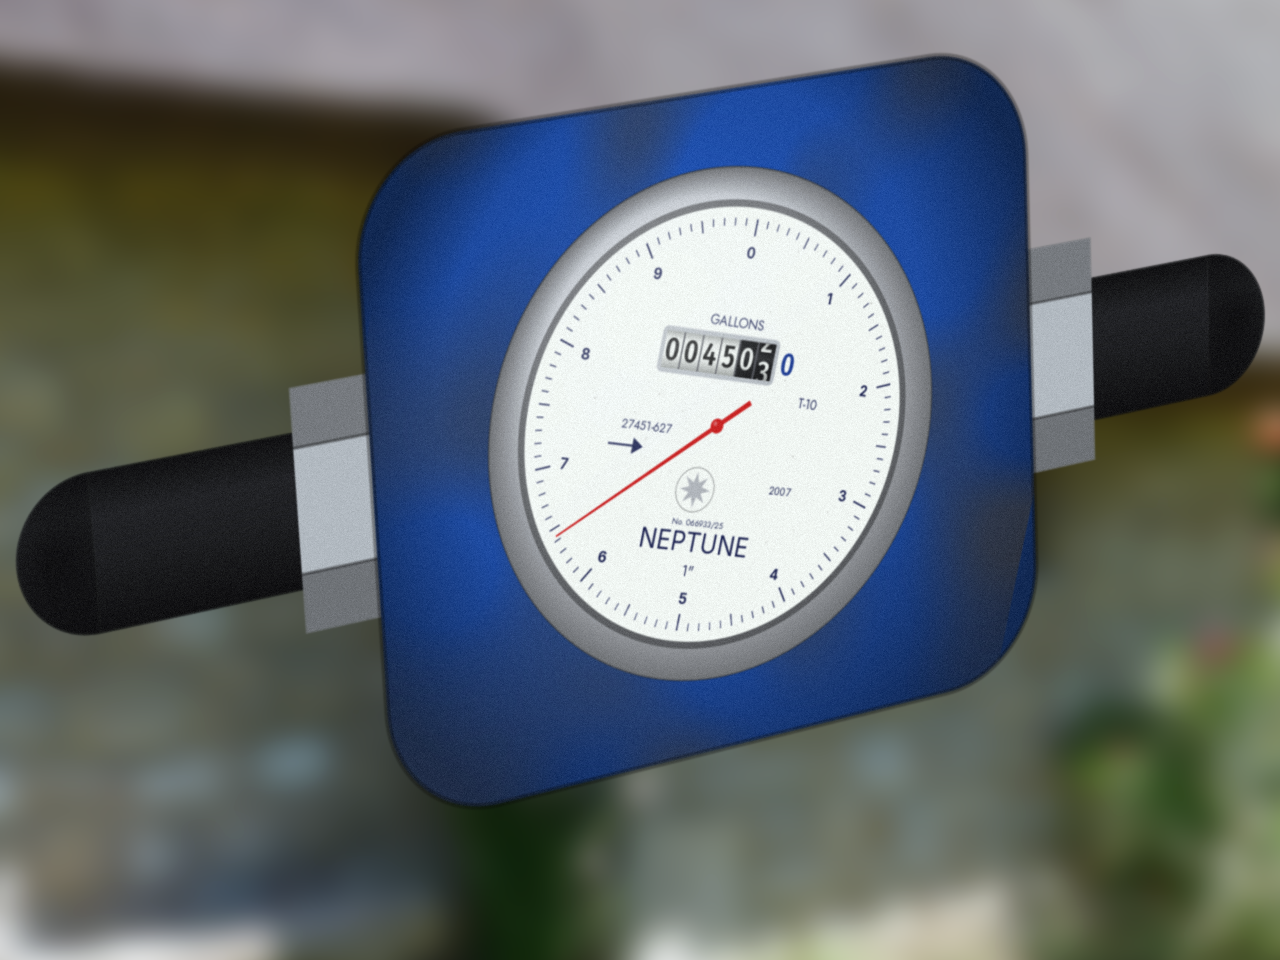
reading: {"value": 45026.4, "unit": "gal"}
